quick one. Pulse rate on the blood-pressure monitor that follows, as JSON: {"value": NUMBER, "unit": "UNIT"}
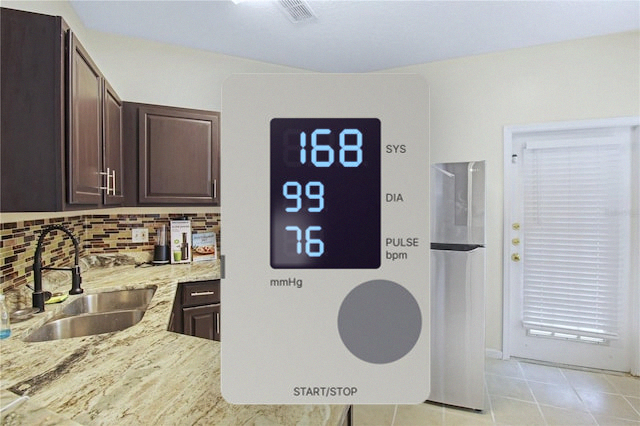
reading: {"value": 76, "unit": "bpm"}
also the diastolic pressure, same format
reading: {"value": 99, "unit": "mmHg"}
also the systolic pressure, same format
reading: {"value": 168, "unit": "mmHg"}
